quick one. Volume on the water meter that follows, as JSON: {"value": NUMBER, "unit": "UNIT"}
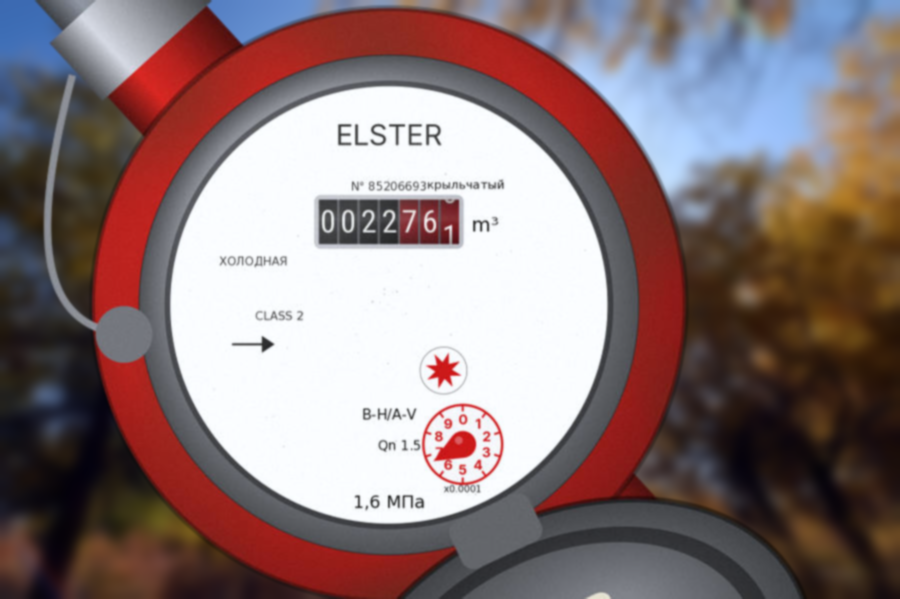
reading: {"value": 22.7606, "unit": "m³"}
